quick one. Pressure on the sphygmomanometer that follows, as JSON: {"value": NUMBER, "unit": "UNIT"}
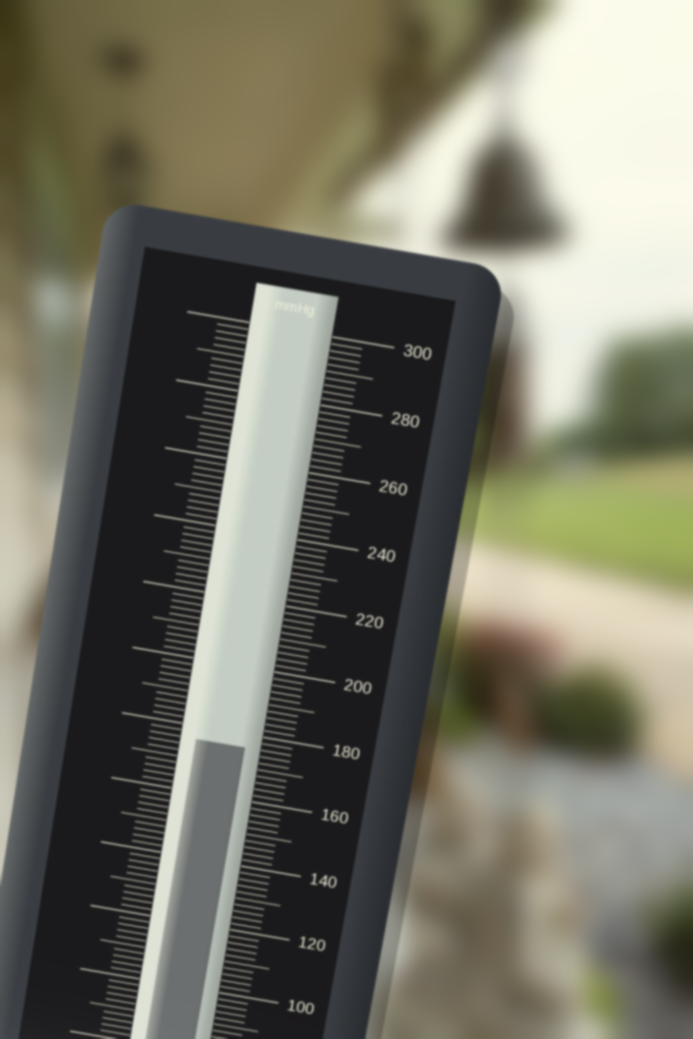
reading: {"value": 176, "unit": "mmHg"}
